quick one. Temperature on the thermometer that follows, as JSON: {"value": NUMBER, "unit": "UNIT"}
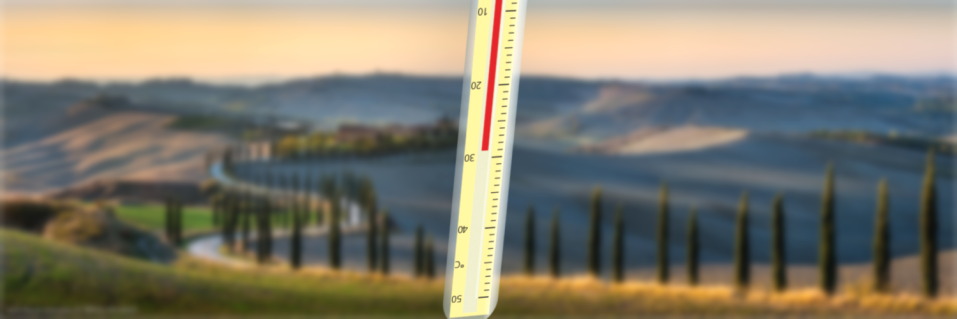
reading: {"value": 29, "unit": "°C"}
